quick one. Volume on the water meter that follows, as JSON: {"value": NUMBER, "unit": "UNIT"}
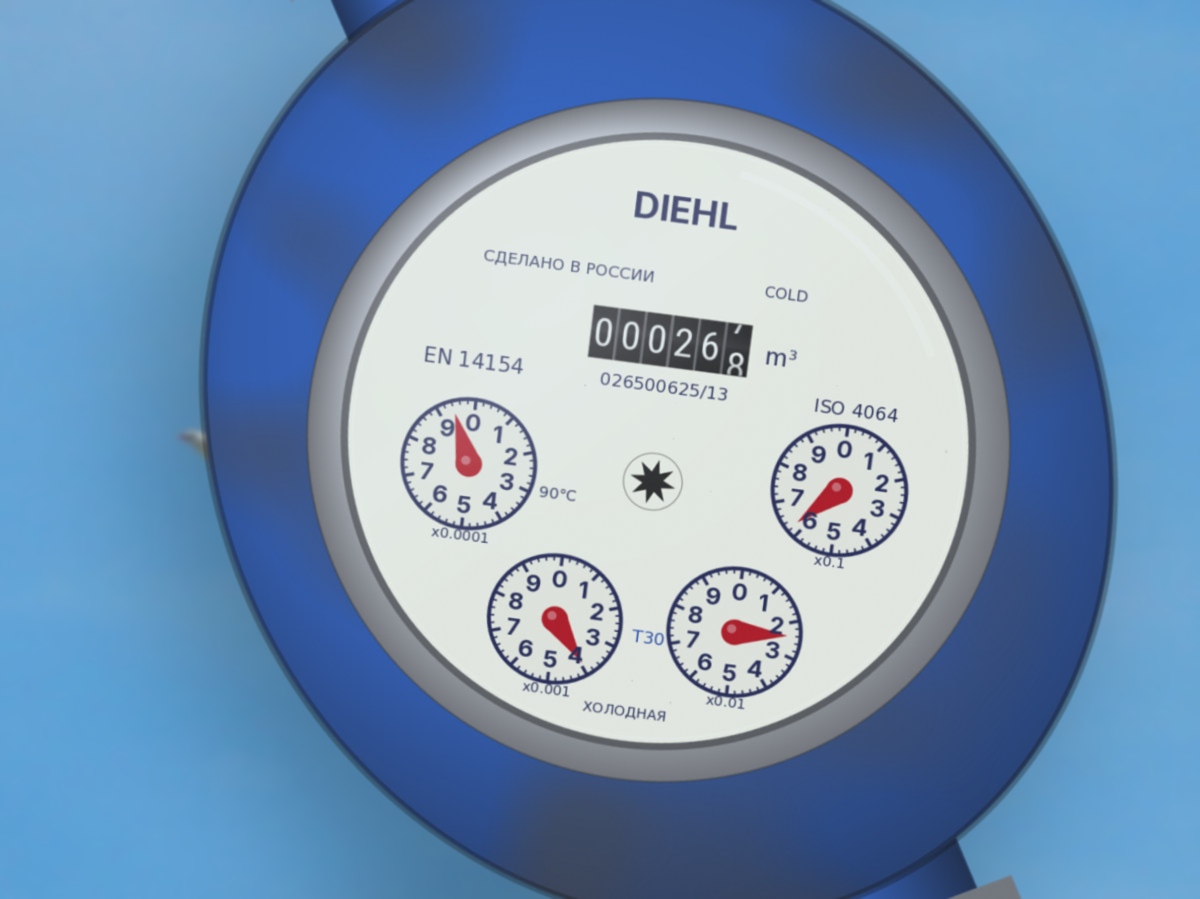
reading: {"value": 267.6239, "unit": "m³"}
